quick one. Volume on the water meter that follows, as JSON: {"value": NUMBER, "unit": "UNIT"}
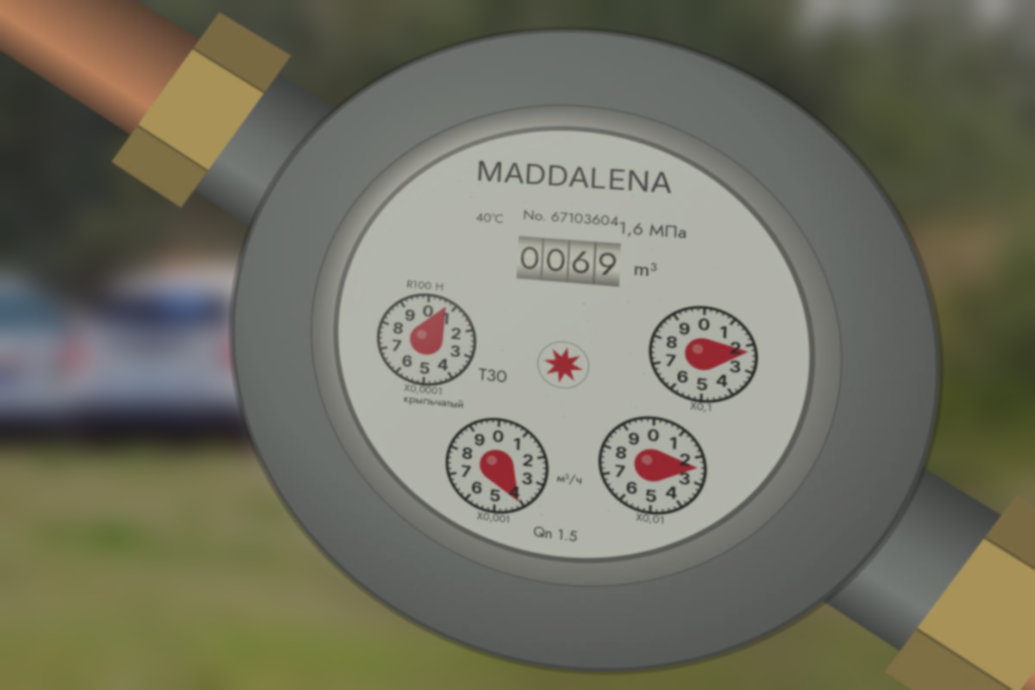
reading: {"value": 69.2240, "unit": "m³"}
